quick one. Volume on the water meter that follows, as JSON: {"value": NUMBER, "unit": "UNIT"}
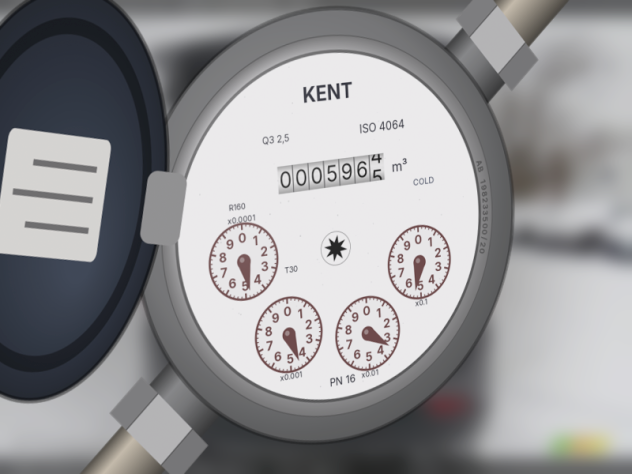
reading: {"value": 5964.5344, "unit": "m³"}
